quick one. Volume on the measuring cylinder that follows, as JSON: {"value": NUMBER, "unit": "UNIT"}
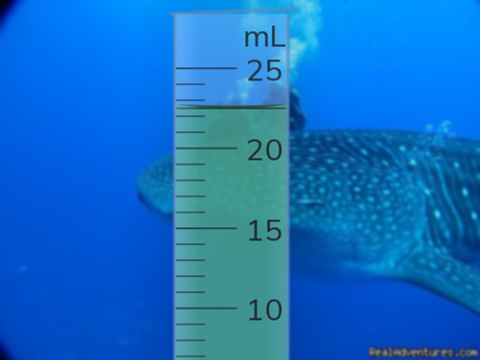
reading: {"value": 22.5, "unit": "mL"}
